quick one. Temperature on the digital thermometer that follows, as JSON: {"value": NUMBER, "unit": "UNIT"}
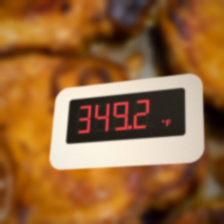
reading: {"value": 349.2, "unit": "°F"}
